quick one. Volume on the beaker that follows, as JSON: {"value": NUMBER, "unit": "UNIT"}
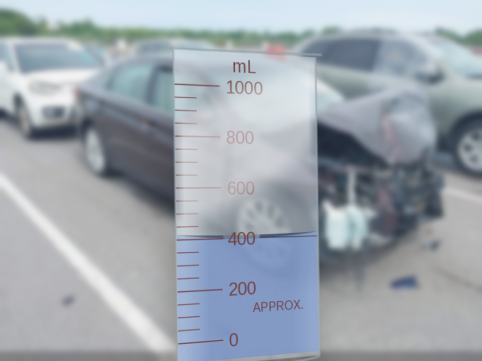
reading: {"value": 400, "unit": "mL"}
